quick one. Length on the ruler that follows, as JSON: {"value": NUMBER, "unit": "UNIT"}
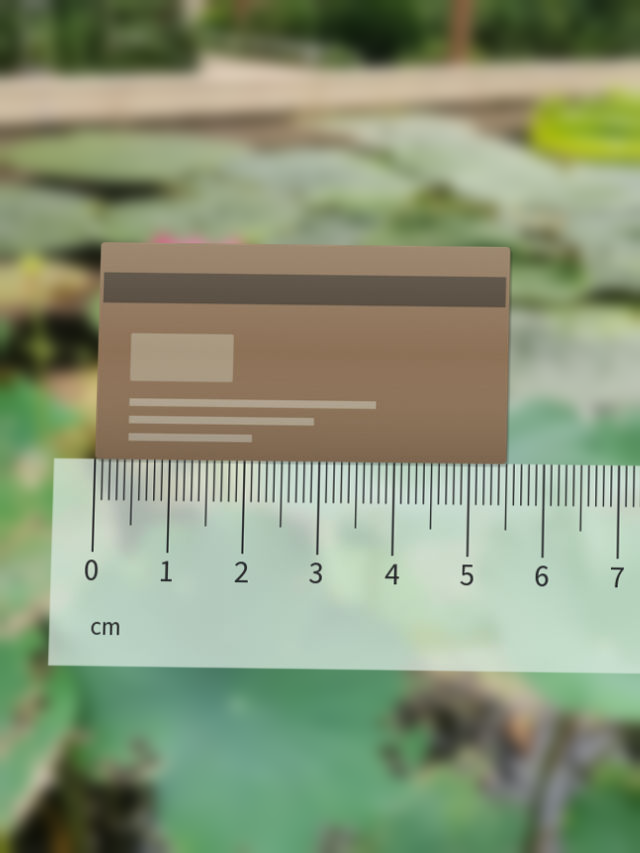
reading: {"value": 5.5, "unit": "cm"}
